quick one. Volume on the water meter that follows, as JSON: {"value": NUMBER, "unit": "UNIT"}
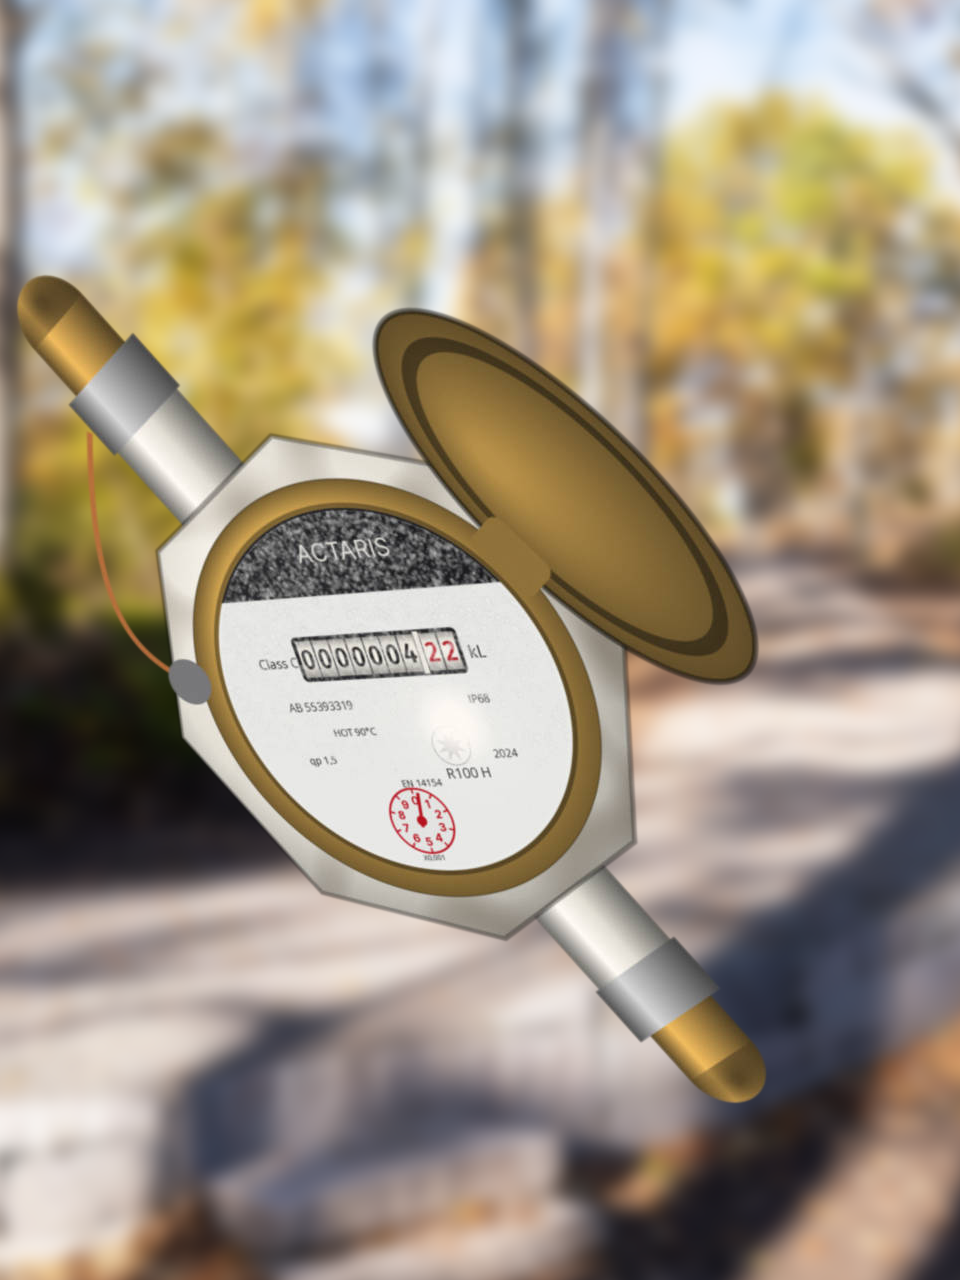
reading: {"value": 4.220, "unit": "kL"}
